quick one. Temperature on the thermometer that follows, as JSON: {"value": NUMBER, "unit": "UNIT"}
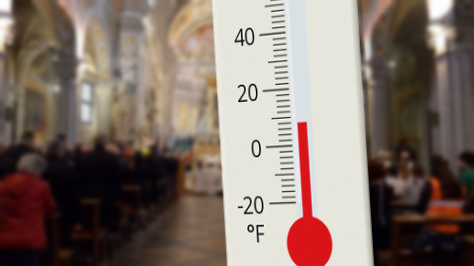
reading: {"value": 8, "unit": "°F"}
